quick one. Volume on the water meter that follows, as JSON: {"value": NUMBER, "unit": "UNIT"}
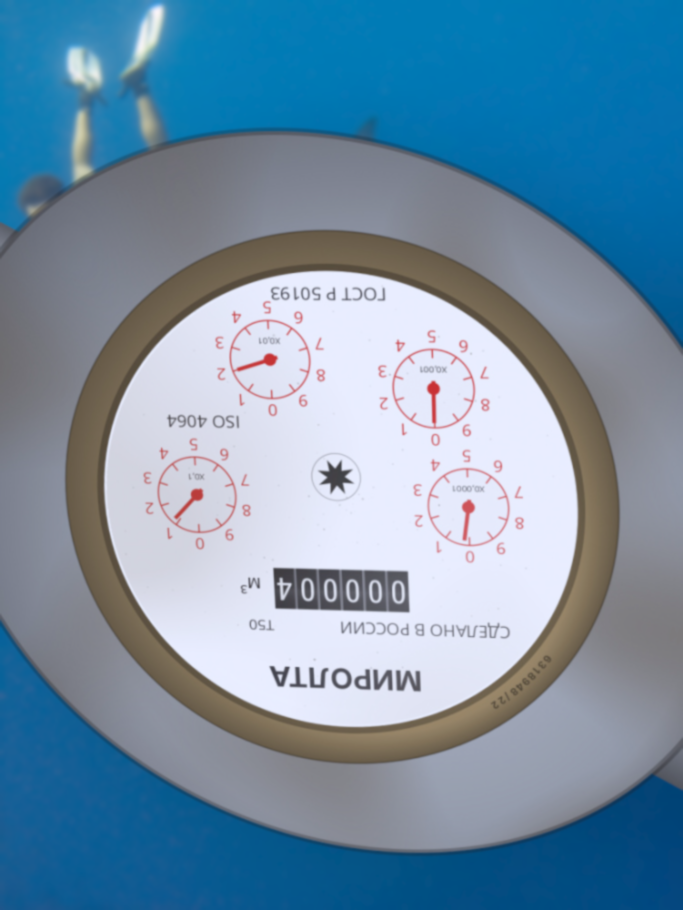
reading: {"value": 4.1200, "unit": "m³"}
